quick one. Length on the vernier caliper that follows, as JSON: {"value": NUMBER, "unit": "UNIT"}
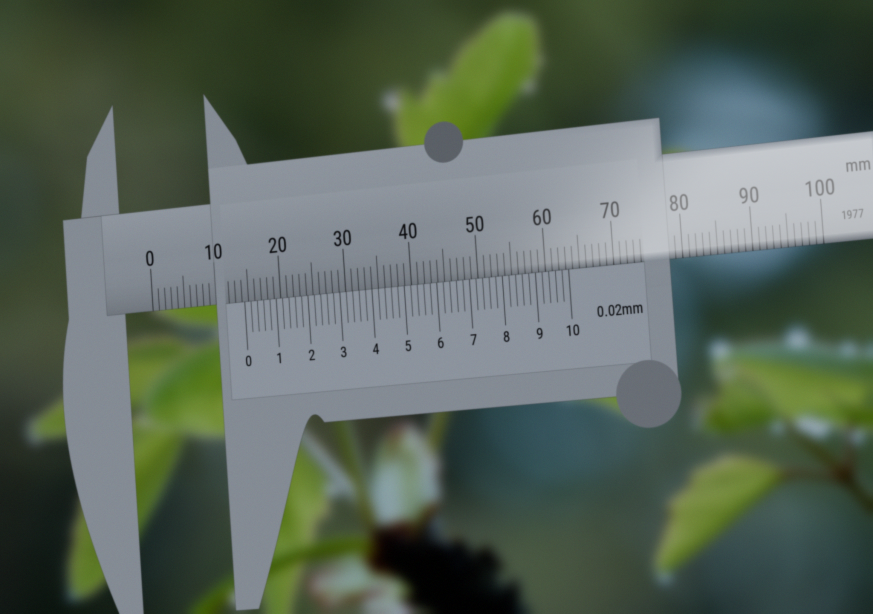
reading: {"value": 14.4, "unit": "mm"}
